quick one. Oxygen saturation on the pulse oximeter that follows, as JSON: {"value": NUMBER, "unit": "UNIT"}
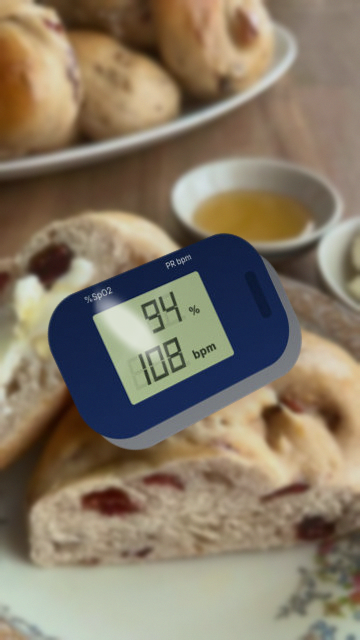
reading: {"value": 94, "unit": "%"}
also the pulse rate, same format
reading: {"value": 108, "unit": "bpm"}
